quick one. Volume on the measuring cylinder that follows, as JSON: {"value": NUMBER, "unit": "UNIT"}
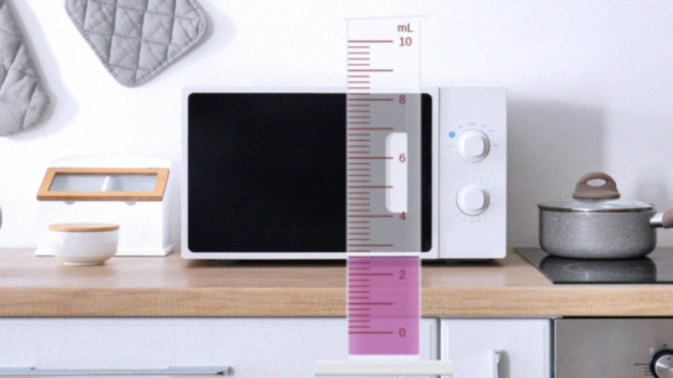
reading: {"value": 2.6, "unit": "mL"}
